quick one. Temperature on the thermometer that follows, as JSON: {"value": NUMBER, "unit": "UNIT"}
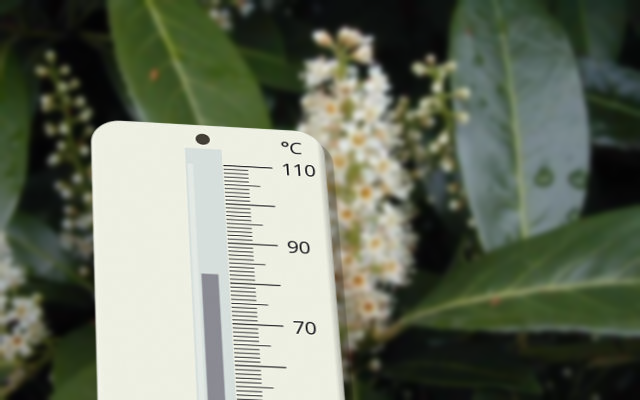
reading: {"value": 82, "unit": "°C"}
